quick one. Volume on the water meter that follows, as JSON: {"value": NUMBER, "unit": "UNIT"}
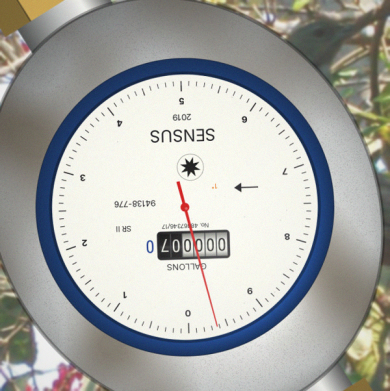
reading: {"value": 69.6, "unit": "gal"}
